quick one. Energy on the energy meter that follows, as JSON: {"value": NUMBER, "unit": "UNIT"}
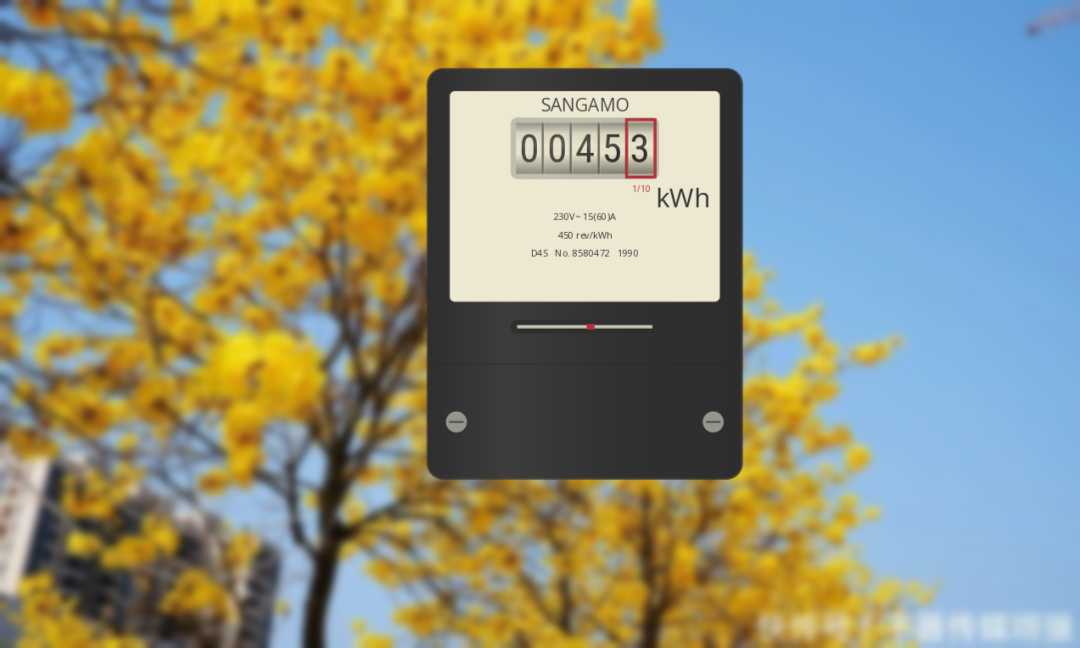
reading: {"value": 45.3, "unit": "kWh"}
